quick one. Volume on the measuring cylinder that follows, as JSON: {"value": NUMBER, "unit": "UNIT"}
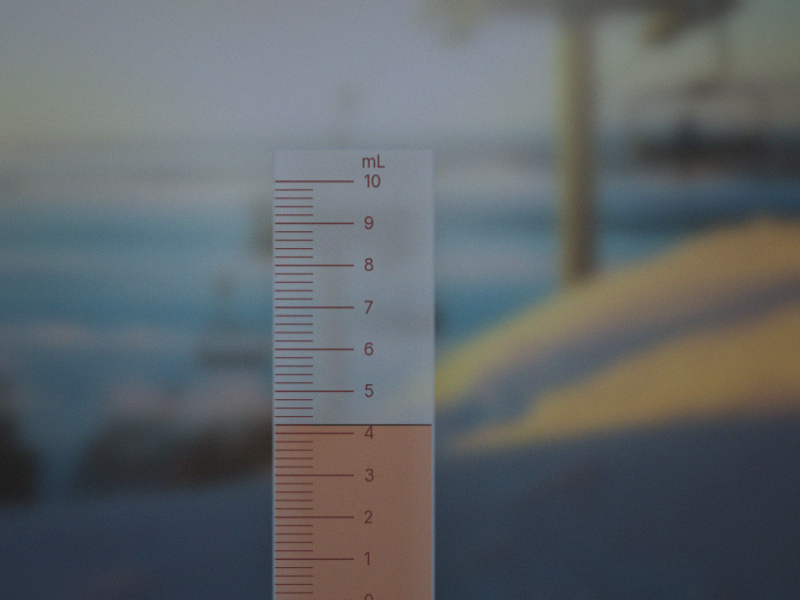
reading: {"value": 4.2, "unit": "mL"}
